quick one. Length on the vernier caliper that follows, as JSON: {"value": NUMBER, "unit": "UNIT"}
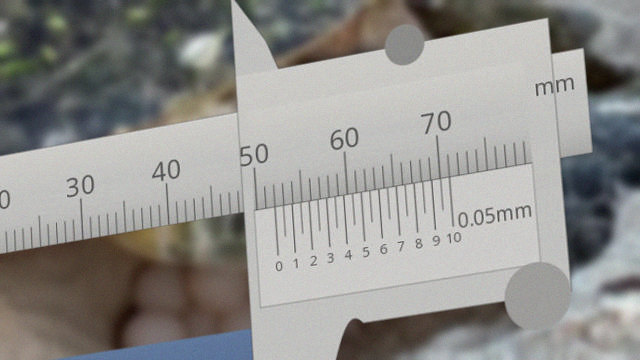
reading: {"value": 52.0, "unit": "mm"}
